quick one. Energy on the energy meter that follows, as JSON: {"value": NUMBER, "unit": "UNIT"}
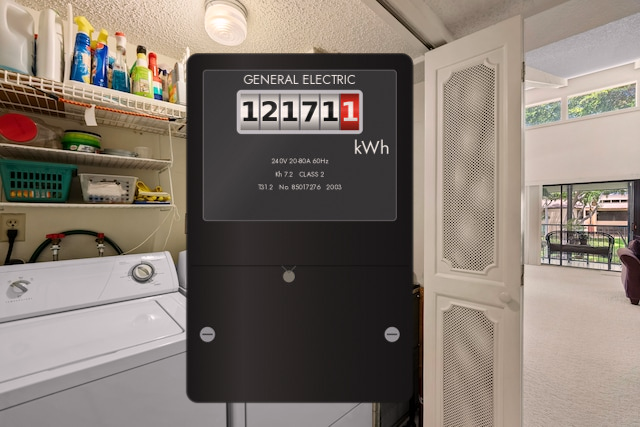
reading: {"value": 12171.1, "unit": "kWh"}
